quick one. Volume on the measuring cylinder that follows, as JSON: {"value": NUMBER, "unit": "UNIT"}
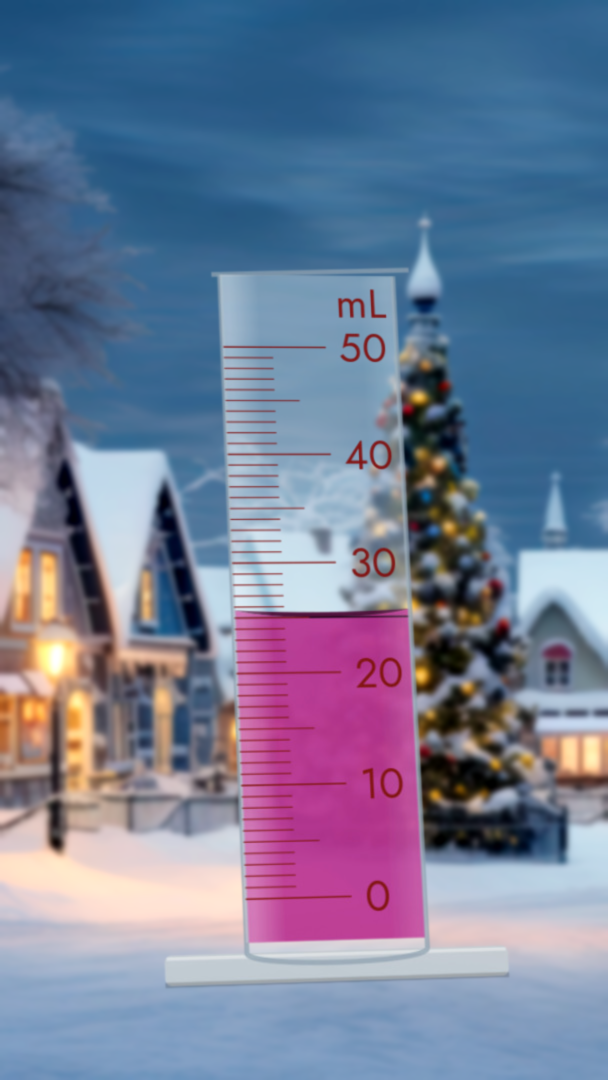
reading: {"value": 25, "unit": "mL"}
